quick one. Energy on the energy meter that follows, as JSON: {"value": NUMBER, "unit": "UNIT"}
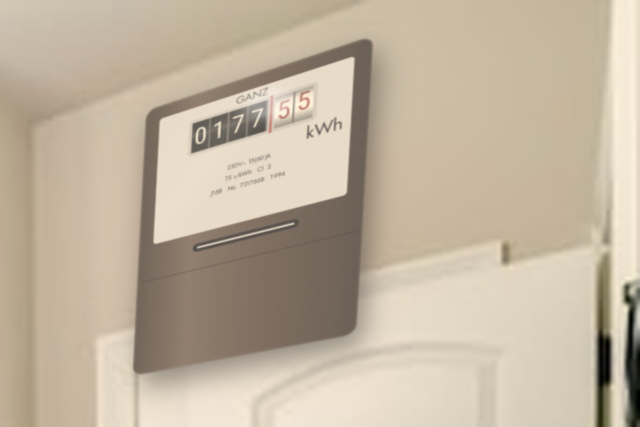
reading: {"value": 177.55, "unit": "kWh"}
